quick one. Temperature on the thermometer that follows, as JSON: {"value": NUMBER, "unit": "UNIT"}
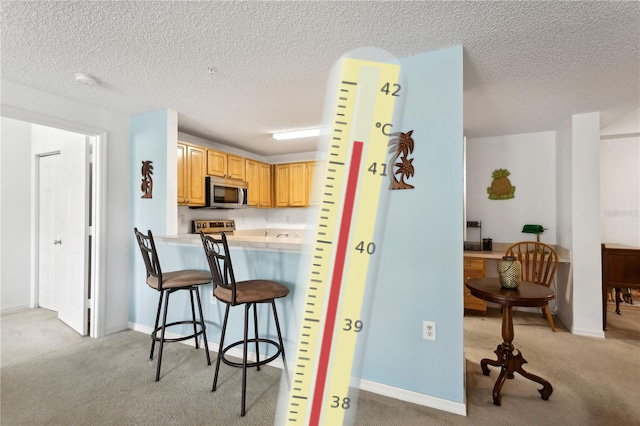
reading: {"value": 41.3, "unit": "°C"}
